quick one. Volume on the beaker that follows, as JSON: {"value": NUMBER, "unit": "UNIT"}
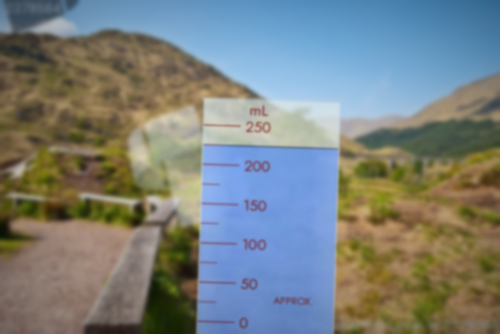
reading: {"value": 225, "unit": "mL"}
